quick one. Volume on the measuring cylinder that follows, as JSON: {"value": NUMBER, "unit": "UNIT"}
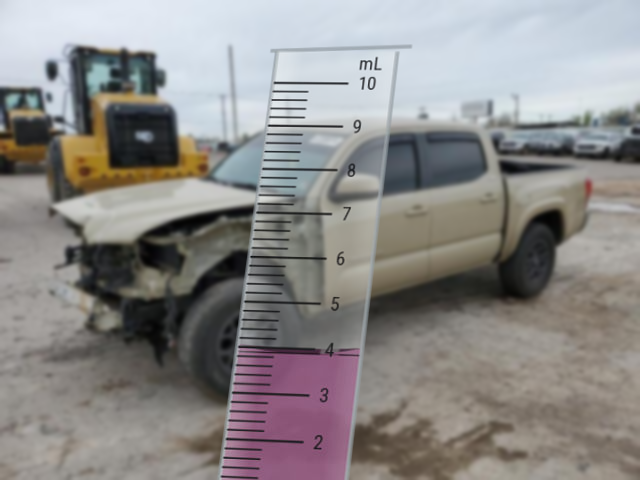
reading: {"value": 3.9, "unit": "mL"}
